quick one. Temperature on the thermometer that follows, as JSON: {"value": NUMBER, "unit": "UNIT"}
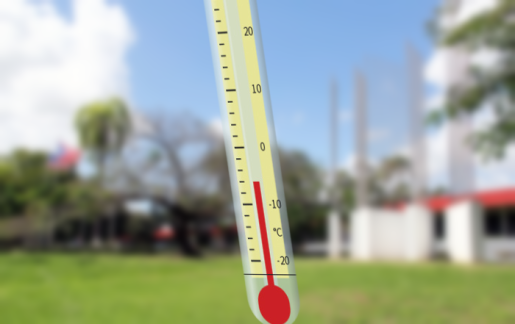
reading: {"value": -6, "unit": "°C"}
